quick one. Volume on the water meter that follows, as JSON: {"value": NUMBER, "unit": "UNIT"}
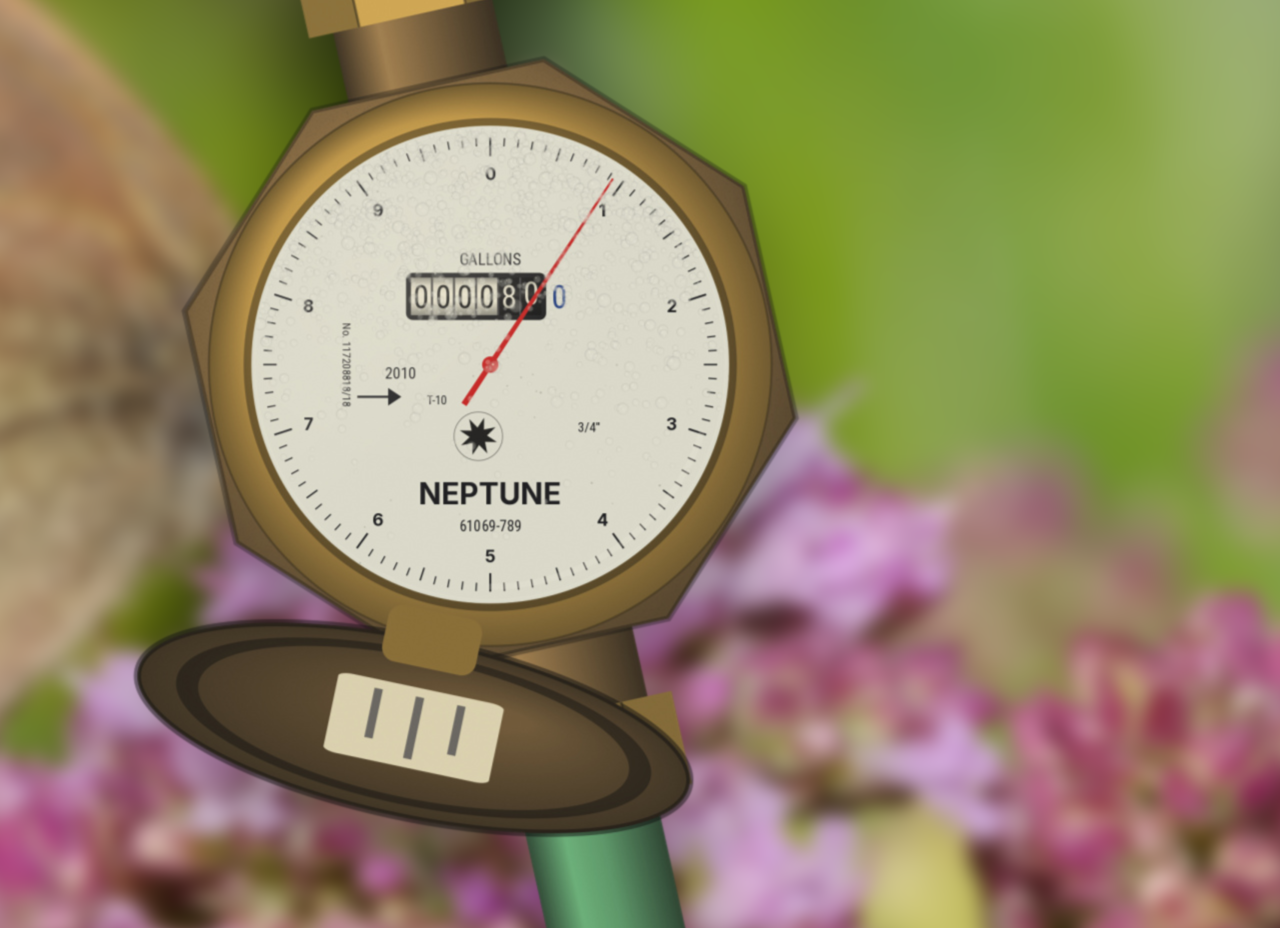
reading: {"value": 800.9, "unit": "gal"}
